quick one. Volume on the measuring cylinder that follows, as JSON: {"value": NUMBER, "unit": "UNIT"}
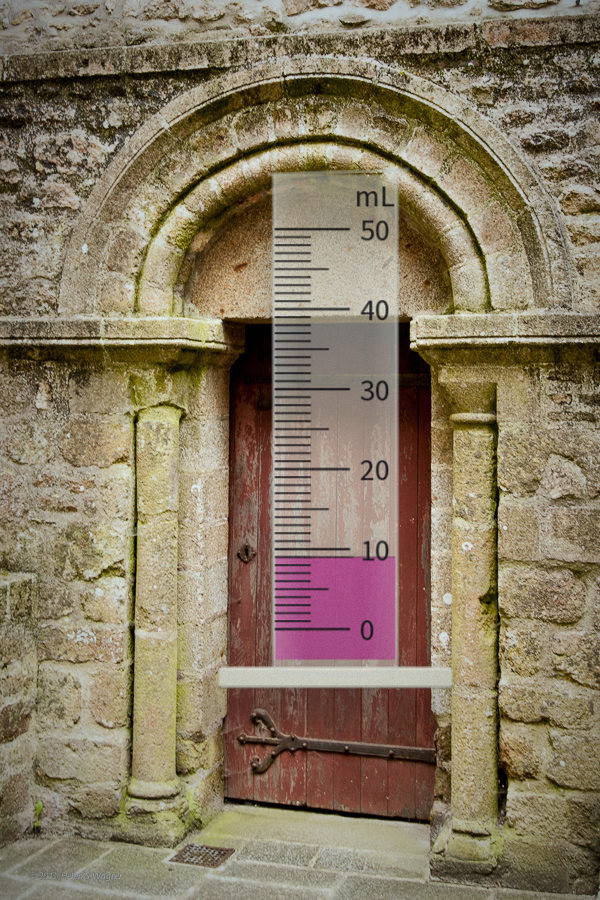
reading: {"value": 9, "unit": "mL"}
